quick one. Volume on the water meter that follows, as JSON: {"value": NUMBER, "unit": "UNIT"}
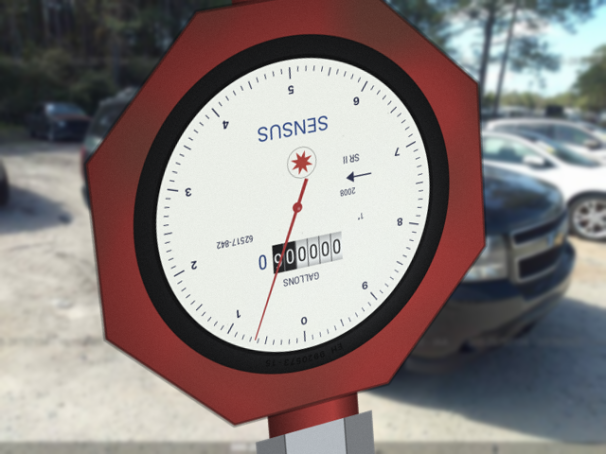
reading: {"value": 60.6, "unit": "gal"}
